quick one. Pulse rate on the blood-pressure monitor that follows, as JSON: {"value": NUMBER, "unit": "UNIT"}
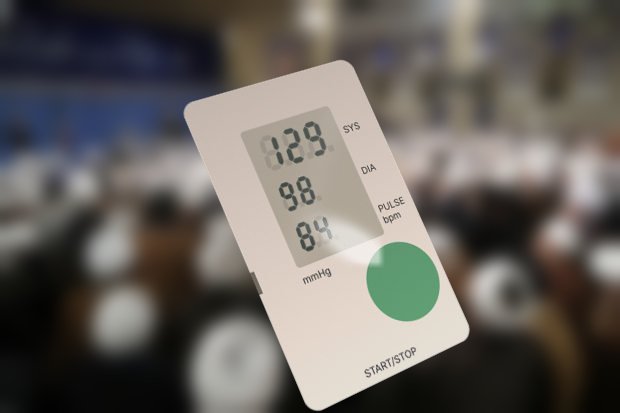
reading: {"value": 84, "unit": "bpm"}
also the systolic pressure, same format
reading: {"value": 129, "unit": "mmHg"}
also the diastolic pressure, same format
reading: {"value": 98, "unit": "mmHg"}
